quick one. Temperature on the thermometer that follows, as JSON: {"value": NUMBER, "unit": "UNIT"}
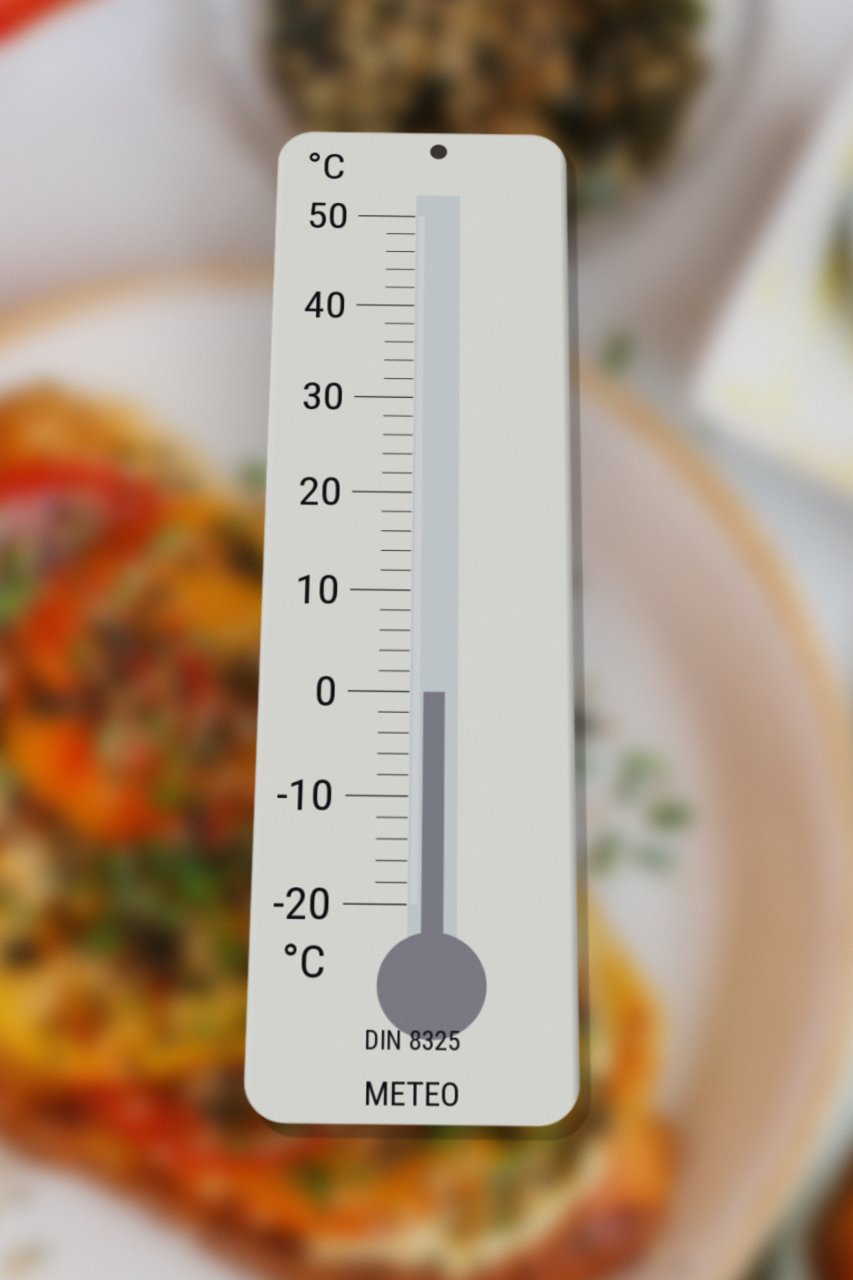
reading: {"value": 0, "unit": "°C"}
